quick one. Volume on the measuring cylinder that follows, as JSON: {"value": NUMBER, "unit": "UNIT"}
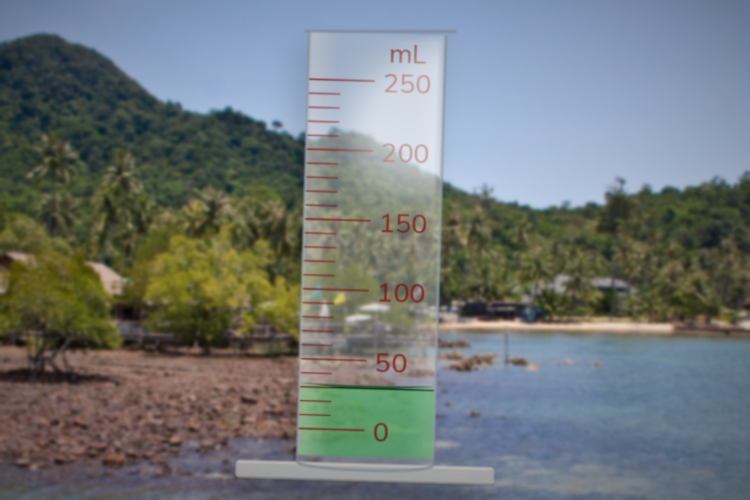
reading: {"value": 30, "unit": "mL"}
